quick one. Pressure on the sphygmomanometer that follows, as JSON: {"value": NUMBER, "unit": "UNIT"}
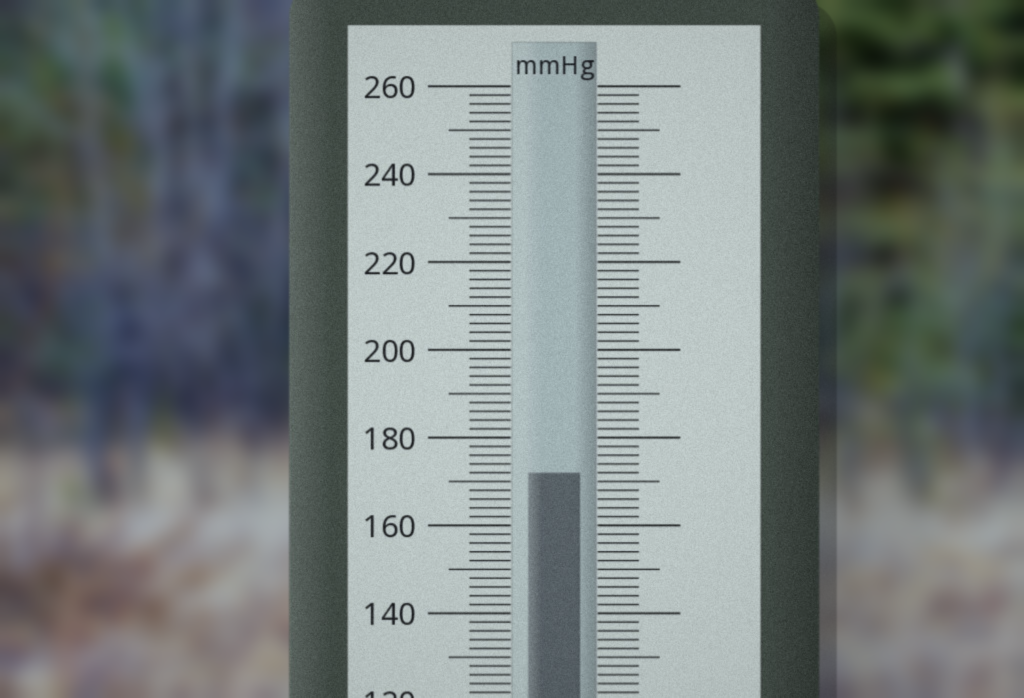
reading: {"value": 172, "unit": "mmHg"}
